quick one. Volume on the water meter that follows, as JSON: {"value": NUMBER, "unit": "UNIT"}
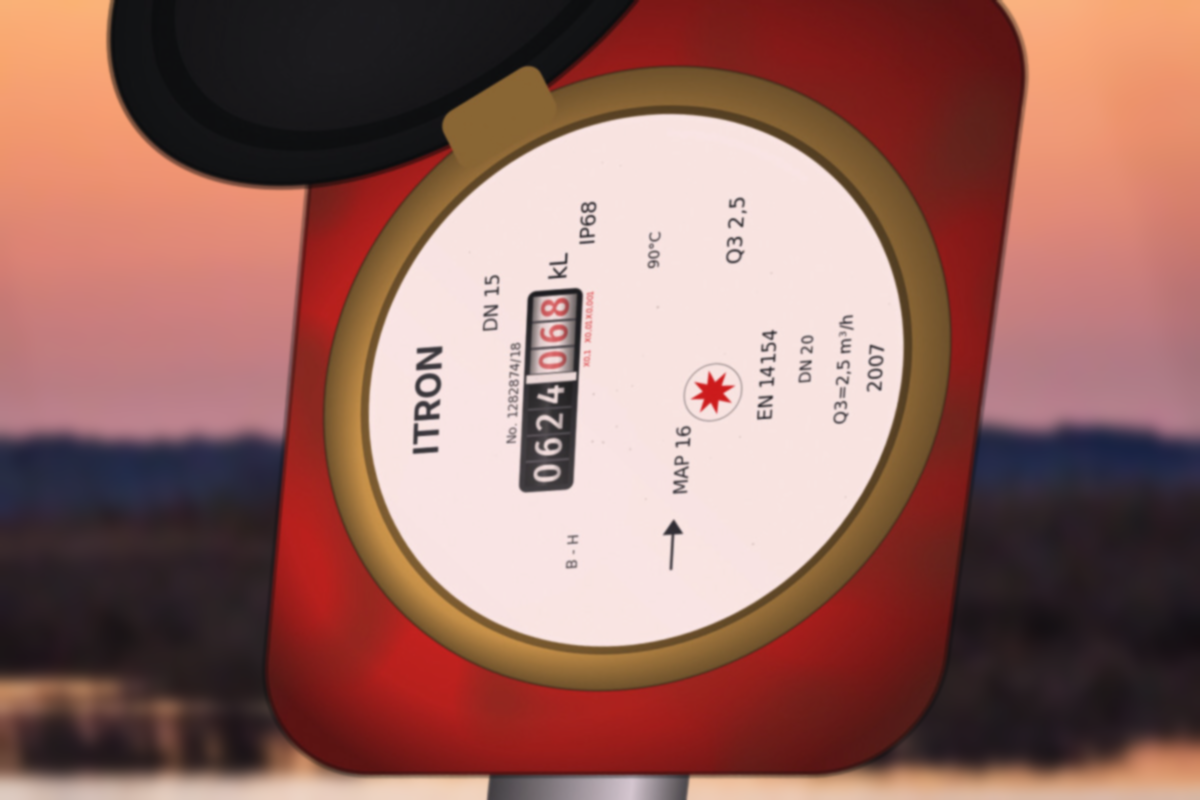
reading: {"value": 624.068, "unit": "kL"}
